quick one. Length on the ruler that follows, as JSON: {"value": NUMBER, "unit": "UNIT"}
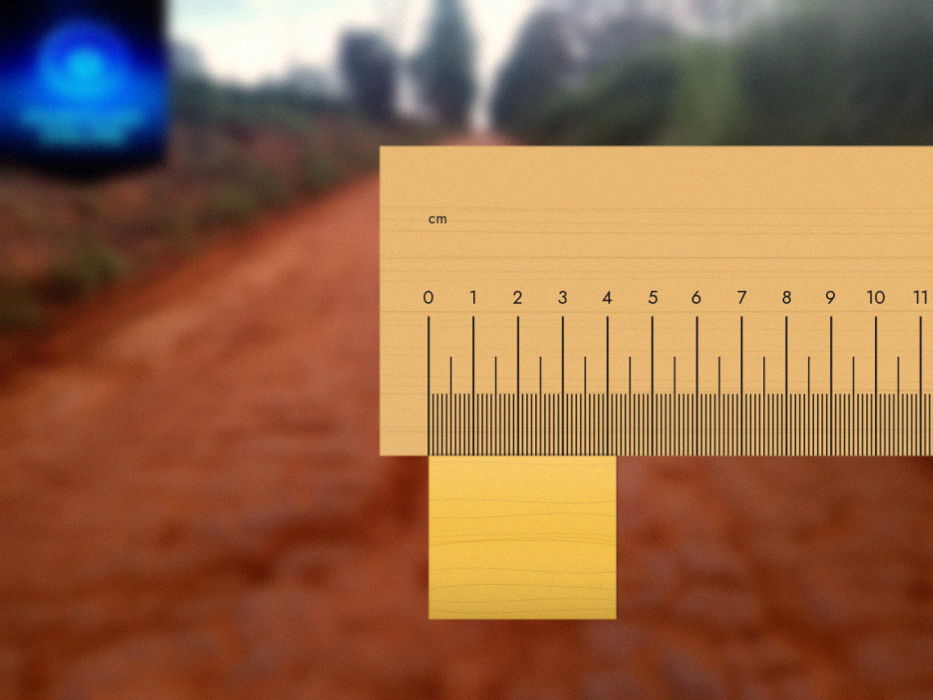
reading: {"value": 4.2, "unit": "cm"}
